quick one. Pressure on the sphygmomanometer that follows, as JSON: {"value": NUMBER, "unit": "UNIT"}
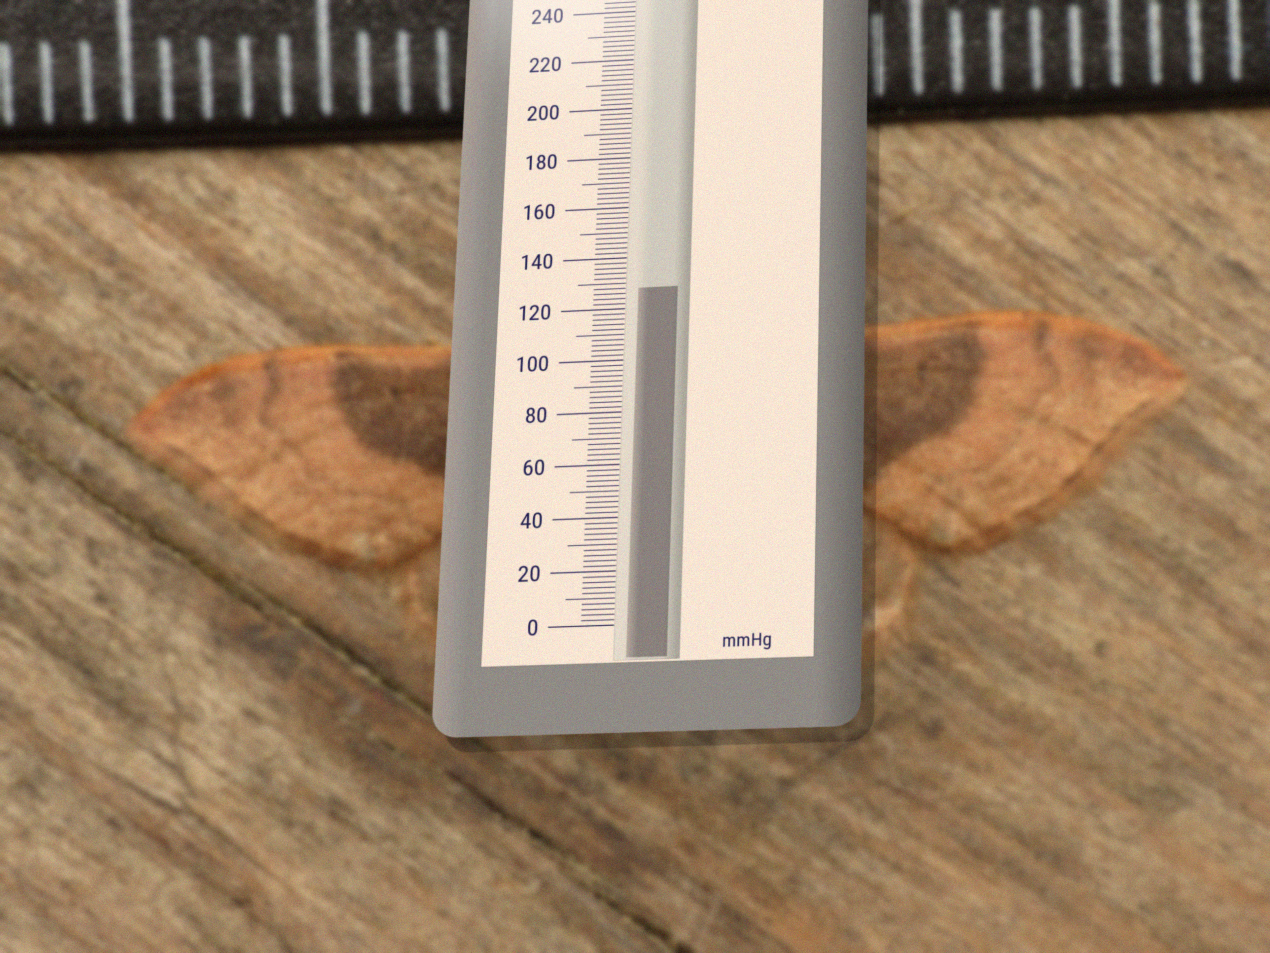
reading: {"value": 128, "unit": "mmHg"}
